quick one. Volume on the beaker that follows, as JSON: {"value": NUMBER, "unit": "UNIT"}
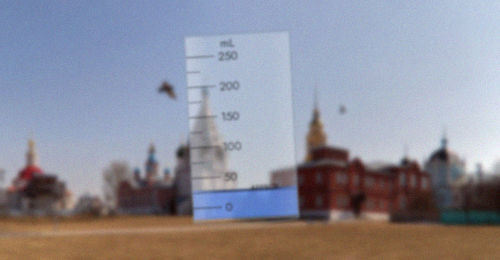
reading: {"value": 25, "unit": "mL"}
